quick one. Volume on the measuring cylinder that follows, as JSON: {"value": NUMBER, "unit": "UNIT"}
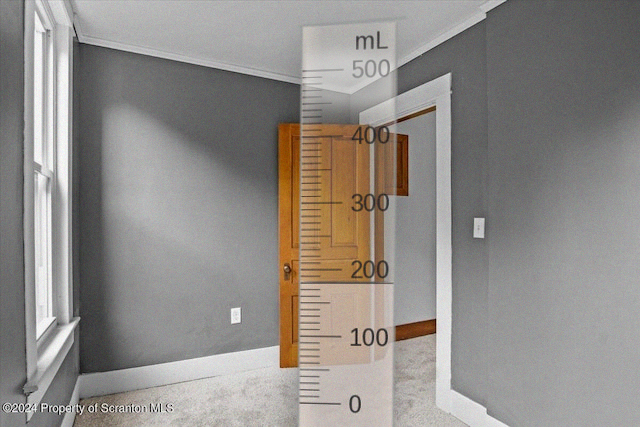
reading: {"value": 180, "unit": "mL"}
